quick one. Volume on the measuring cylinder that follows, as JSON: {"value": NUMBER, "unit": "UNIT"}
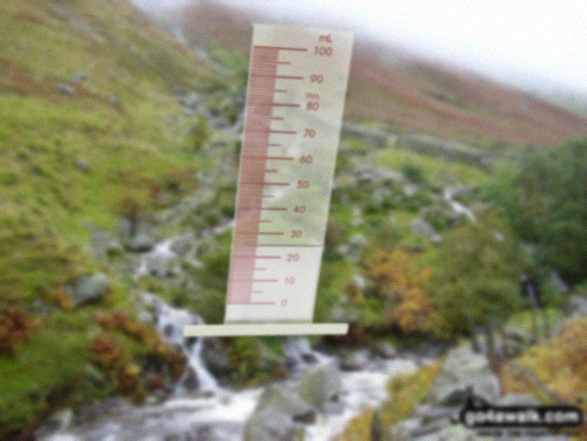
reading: {"value": 25, "unit": "mL"}
